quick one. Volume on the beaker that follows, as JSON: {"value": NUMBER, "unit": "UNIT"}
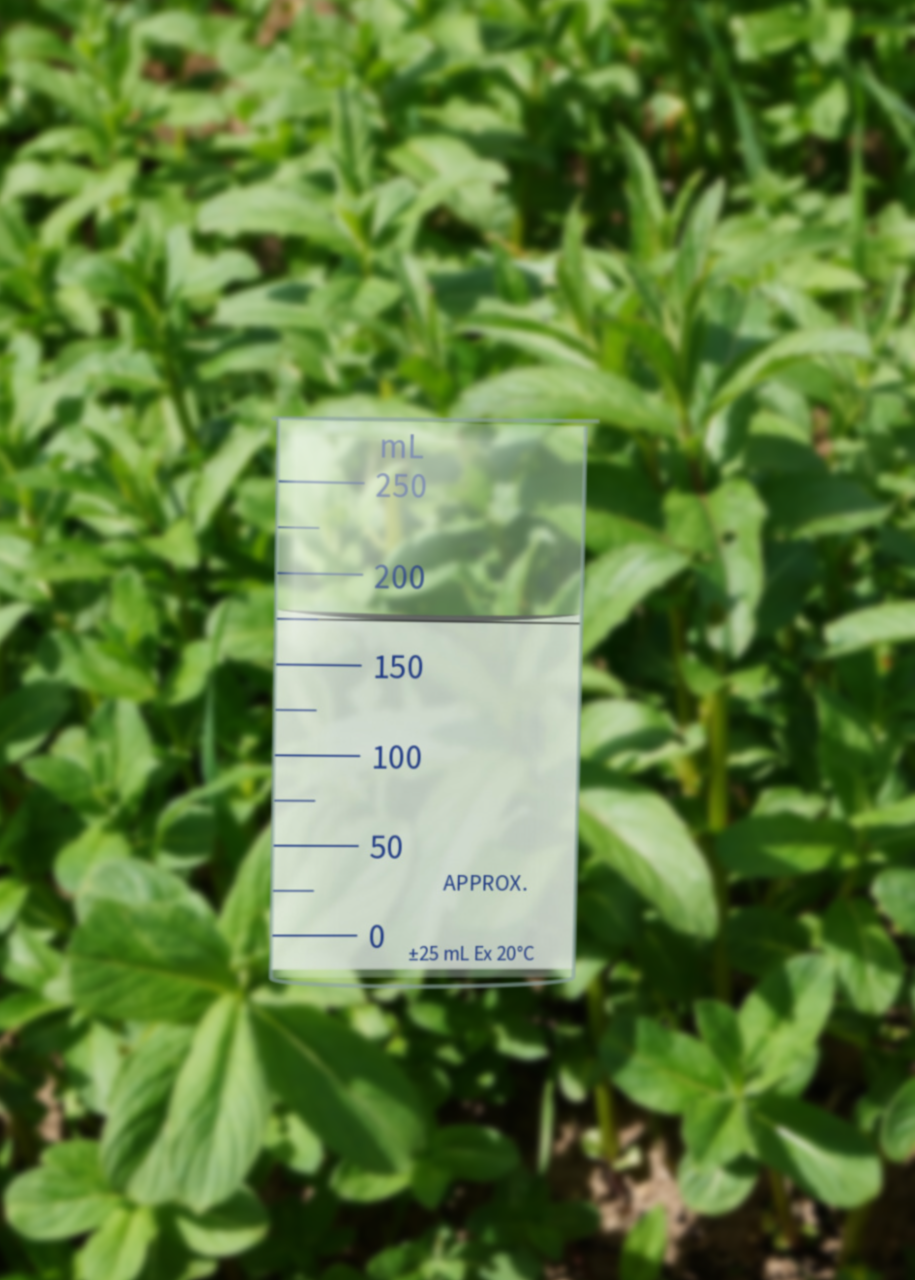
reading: {"value": 175, "unit": "mL"}
